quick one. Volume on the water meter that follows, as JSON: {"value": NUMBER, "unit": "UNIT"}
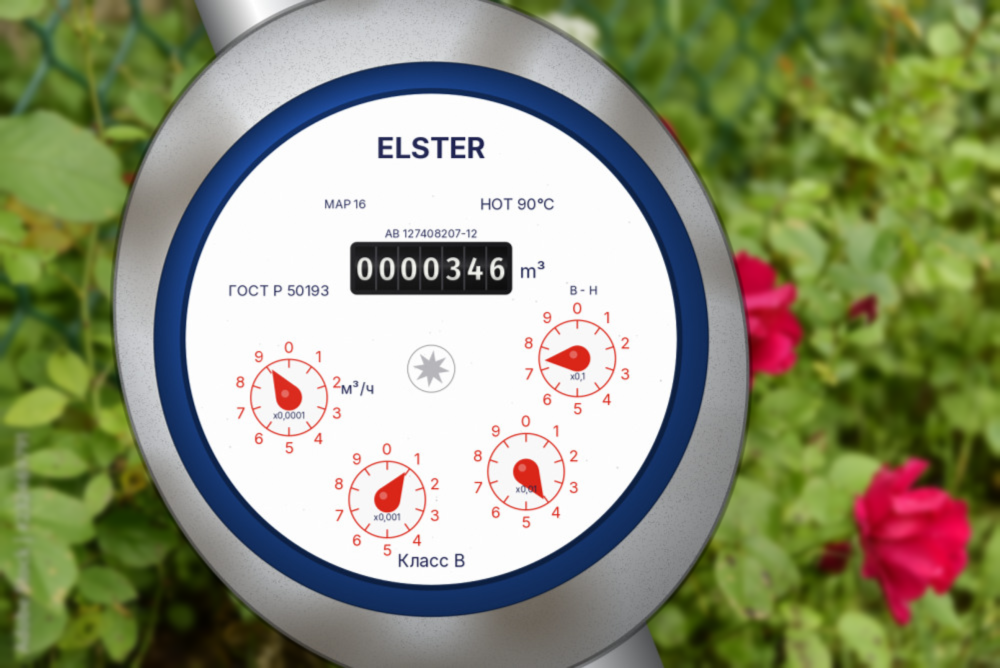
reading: {"value": 346.7409, "unit": "m³"}
